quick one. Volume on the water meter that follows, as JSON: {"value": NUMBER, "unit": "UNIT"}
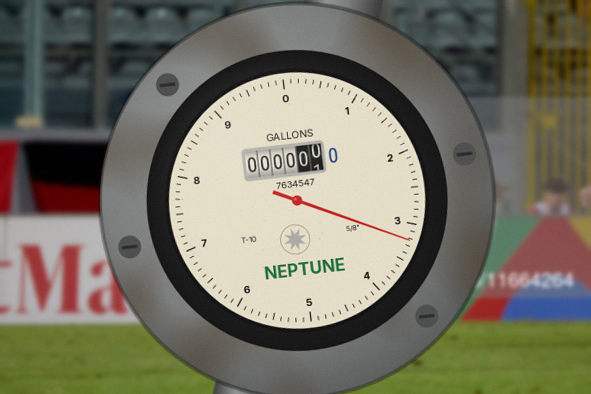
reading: {"value": 3.2, "unit": "gal"}
